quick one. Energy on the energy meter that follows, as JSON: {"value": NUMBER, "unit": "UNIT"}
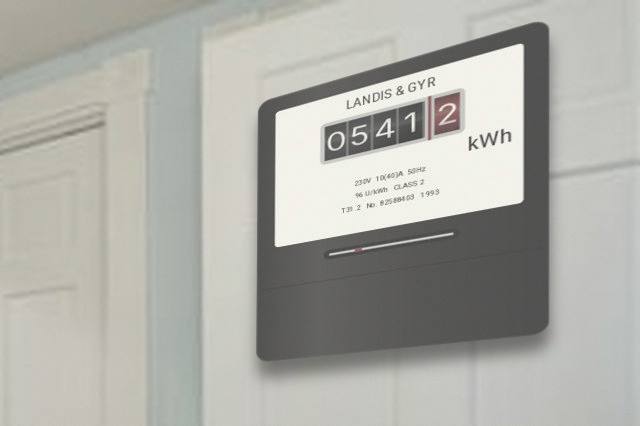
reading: {"value": 541.2, "unit": "kWh"}
